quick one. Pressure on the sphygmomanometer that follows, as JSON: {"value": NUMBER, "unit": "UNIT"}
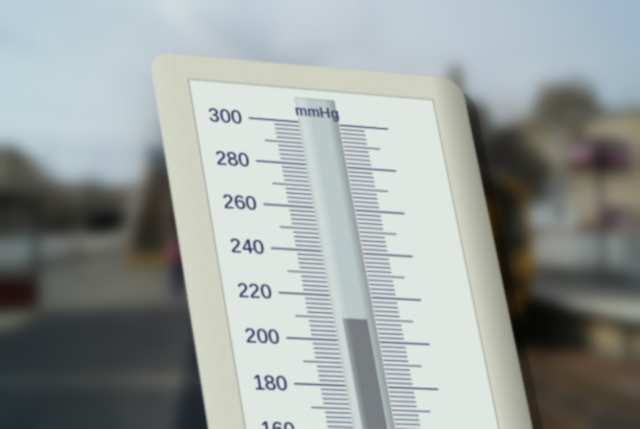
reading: {"value": 210, "unit": "mmHg"}
